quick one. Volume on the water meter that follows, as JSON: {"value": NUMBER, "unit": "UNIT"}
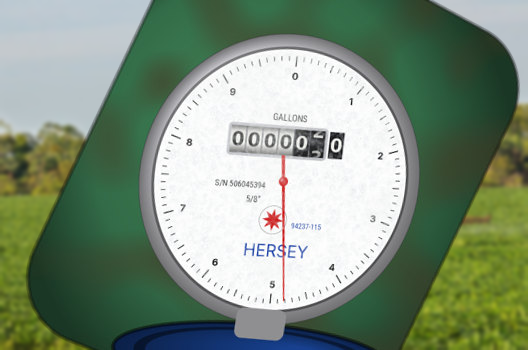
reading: {"value": 24.8, "unit": "gal"}
